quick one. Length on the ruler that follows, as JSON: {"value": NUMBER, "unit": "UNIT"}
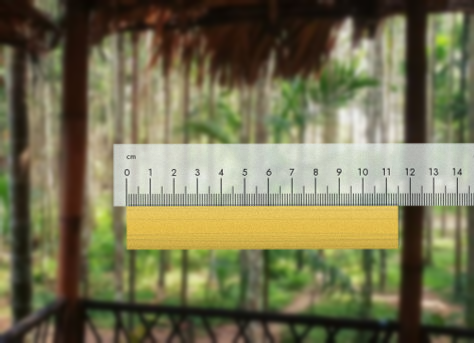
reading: {"value": 11.5, "unit": "cm"}
